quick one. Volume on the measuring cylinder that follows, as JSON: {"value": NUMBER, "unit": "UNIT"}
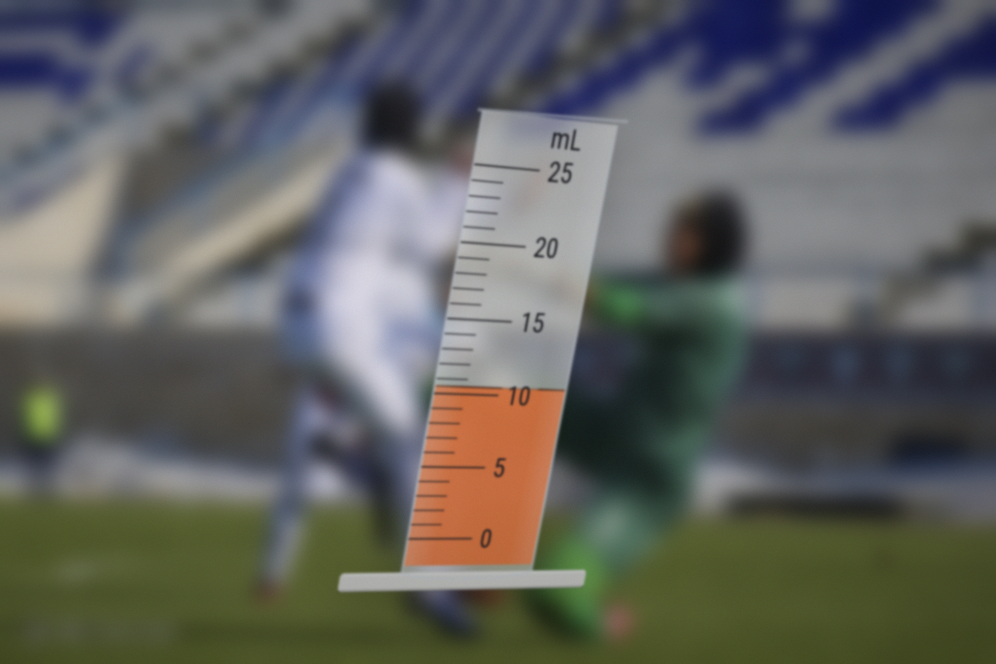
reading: {"value": 10.5, "unit": "mL"}
